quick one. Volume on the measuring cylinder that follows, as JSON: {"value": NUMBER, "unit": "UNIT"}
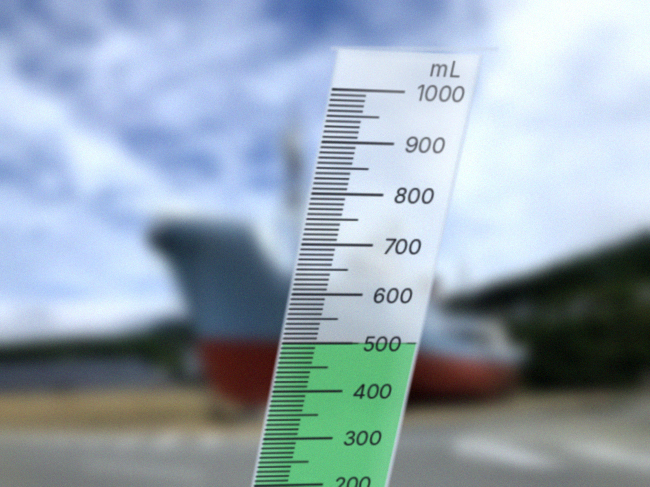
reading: {"value": 500, "unit": "mL"}
